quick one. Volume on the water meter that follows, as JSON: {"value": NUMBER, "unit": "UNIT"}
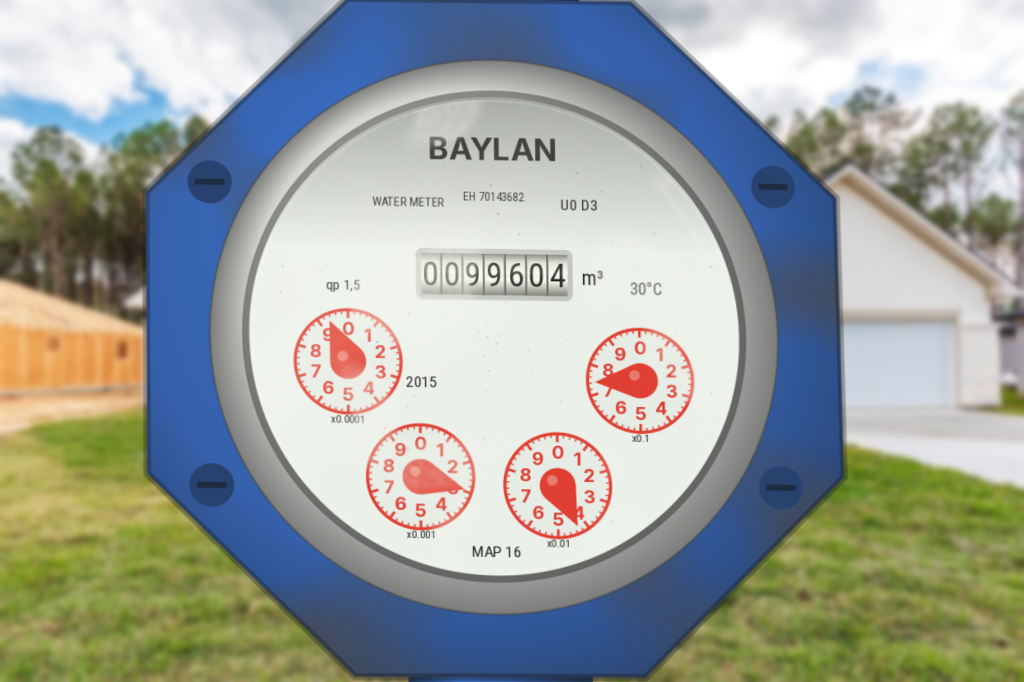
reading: {"value": 99604.7429, "unit": "m³"}
